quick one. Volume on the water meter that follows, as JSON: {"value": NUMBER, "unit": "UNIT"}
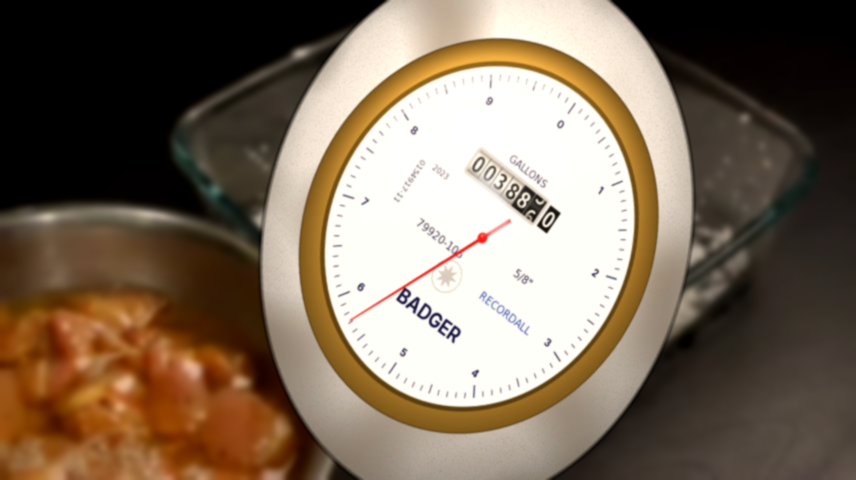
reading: {"value": 38855.7, "unit": "gal"}
